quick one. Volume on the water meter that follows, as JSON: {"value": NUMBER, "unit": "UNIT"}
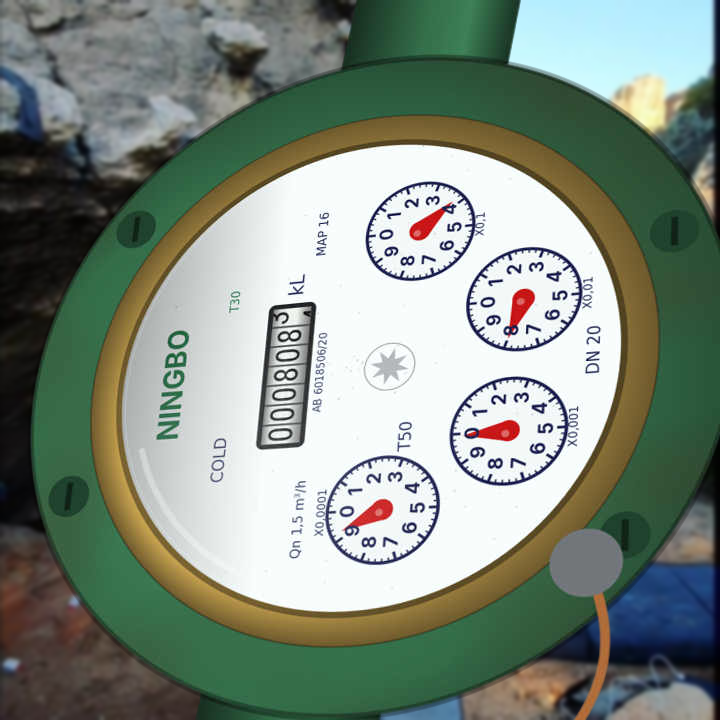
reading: {"value": 8083.3799, "unit": "kL"}
